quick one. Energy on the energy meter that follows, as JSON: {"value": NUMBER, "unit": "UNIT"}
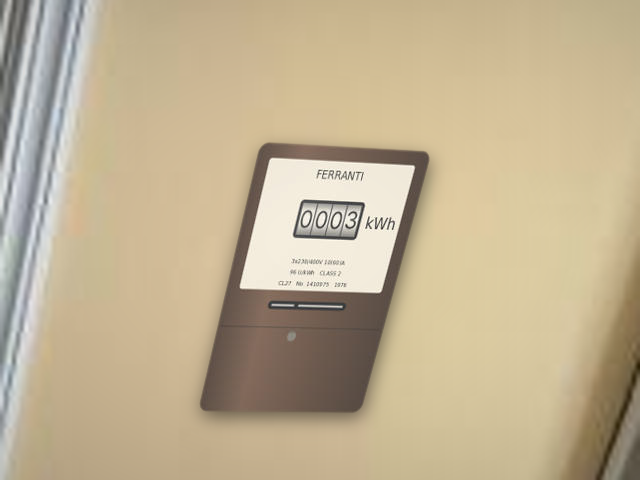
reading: {"value": 3, "unit": "kWh"}
